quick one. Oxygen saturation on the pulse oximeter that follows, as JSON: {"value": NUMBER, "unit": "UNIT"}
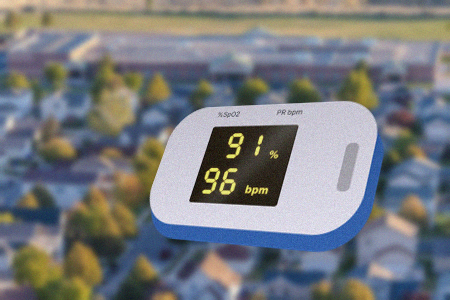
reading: {"value": 91, "unit": "%"}
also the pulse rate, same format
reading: {"value": 96, "unit": "bpm"}
